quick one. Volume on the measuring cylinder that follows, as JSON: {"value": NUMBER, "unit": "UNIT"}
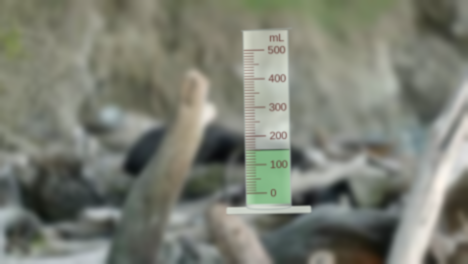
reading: {"value": 150, "unit": "mL"}
